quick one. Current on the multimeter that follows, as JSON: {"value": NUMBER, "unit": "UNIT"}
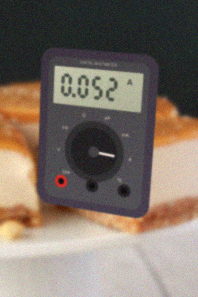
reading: {"value": 0.052, "unit": "A"}
